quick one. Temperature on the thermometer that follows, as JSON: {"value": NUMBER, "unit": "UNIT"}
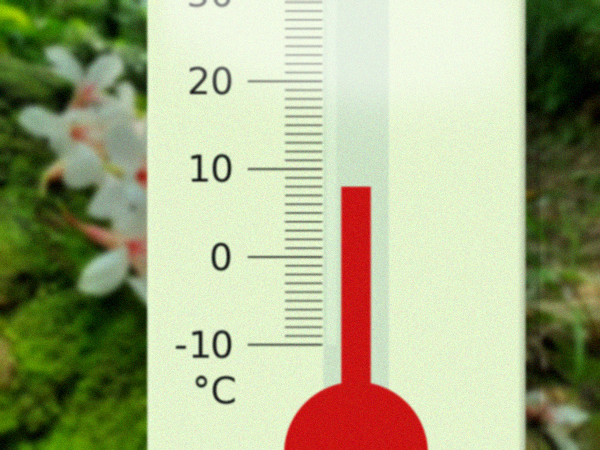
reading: {"value": 8, "unit": "°C"}
